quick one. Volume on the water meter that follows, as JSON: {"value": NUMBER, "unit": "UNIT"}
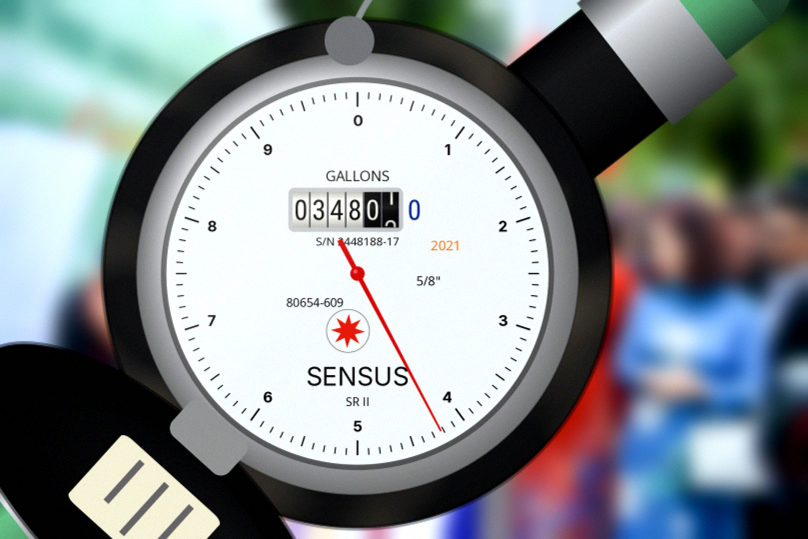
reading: {"value": 348014.2, "unit": "gal"}
